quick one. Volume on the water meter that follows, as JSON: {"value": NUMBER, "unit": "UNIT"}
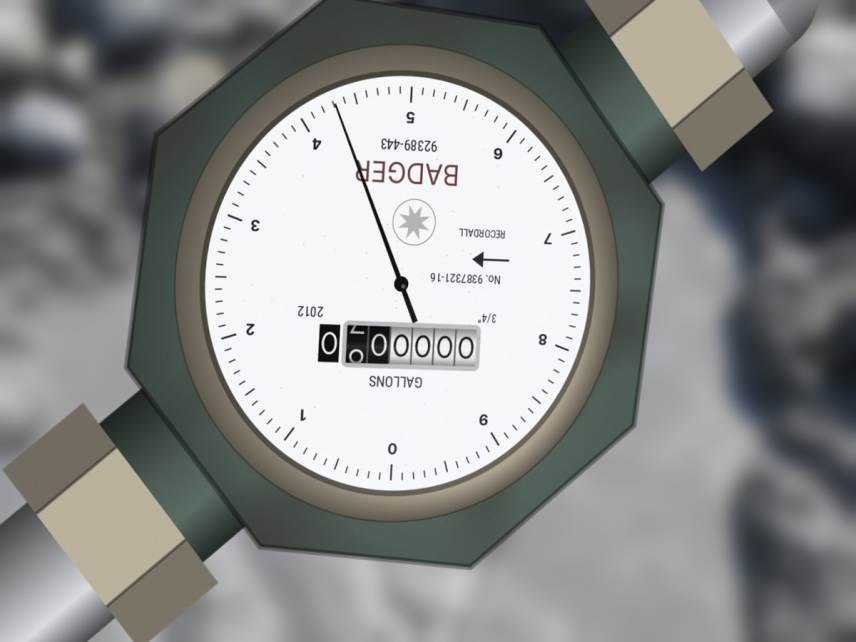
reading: {"value": 64.3, "unit": "gal"}
